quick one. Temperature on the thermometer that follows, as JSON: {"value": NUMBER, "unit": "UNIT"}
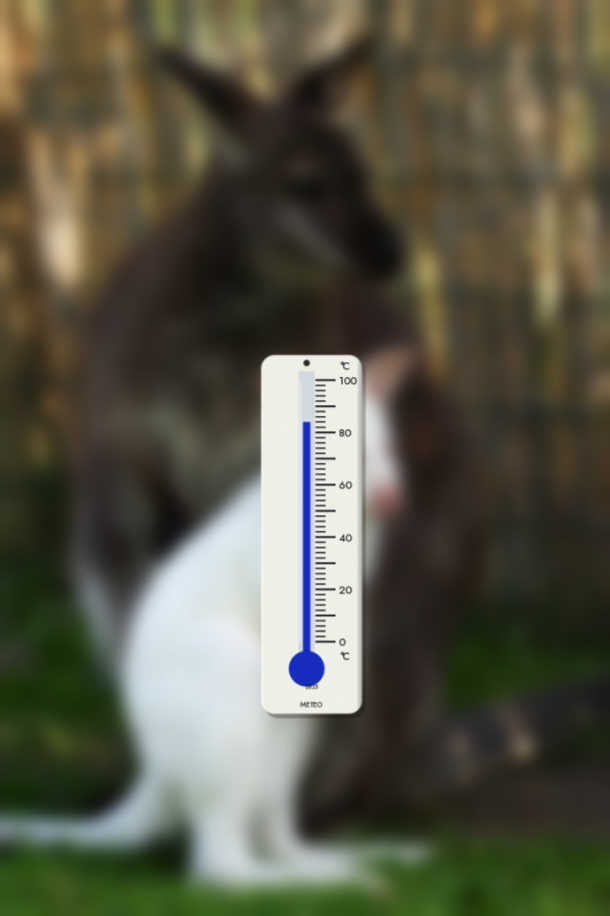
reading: {"value": 84, "unit": "°C"}
